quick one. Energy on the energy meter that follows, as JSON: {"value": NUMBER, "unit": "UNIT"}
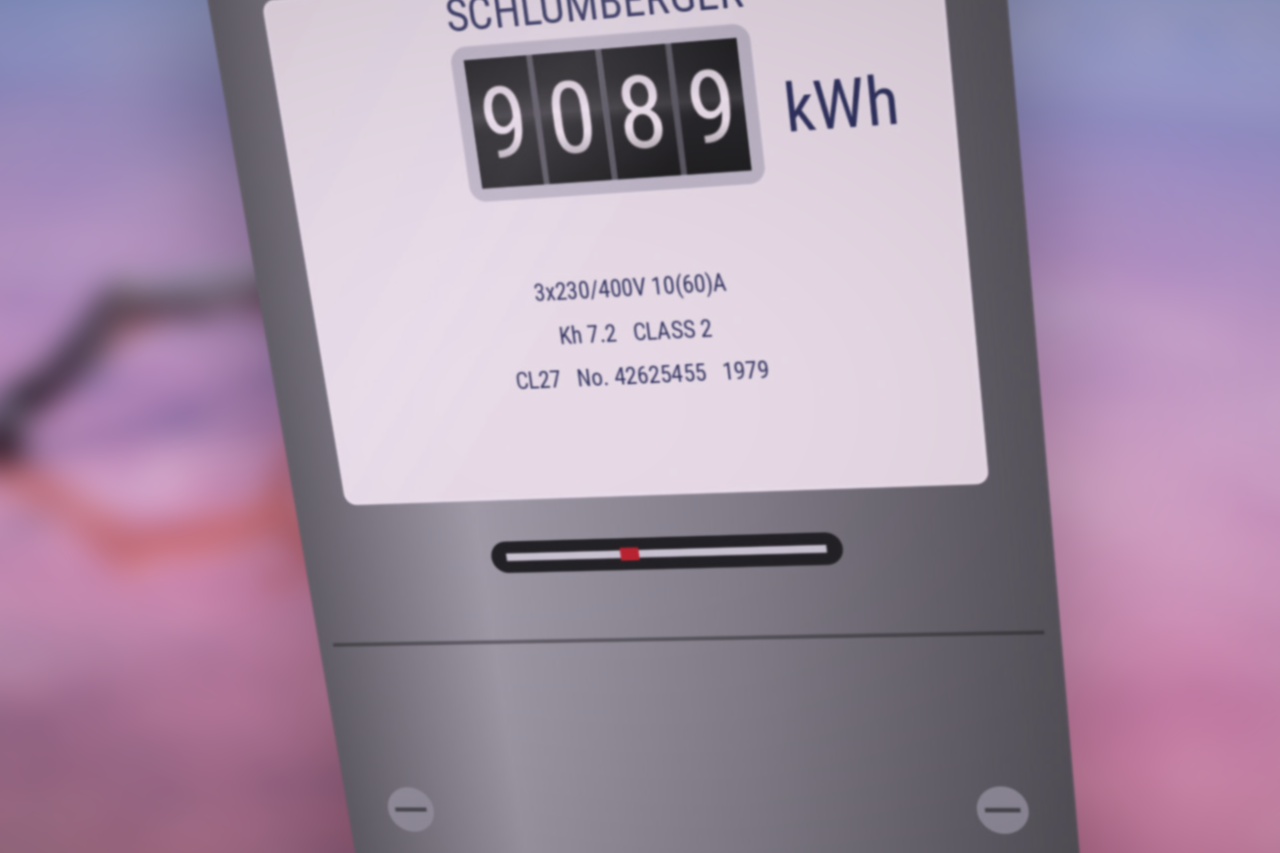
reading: {"value": 9089, "unit": "kWh"}
